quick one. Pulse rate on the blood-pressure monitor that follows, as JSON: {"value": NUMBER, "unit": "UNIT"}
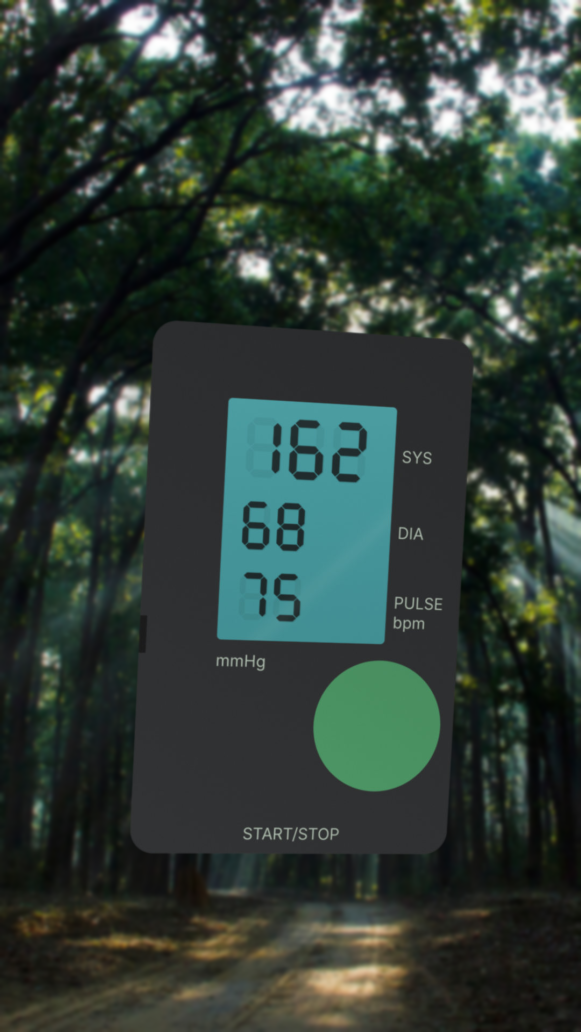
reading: {"value": 75, "unit": "bpm"}
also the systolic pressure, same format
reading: {"value": 162, "unit": "mmHg"}
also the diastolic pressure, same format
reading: {"value": 68, "unit": "mmHg"}
